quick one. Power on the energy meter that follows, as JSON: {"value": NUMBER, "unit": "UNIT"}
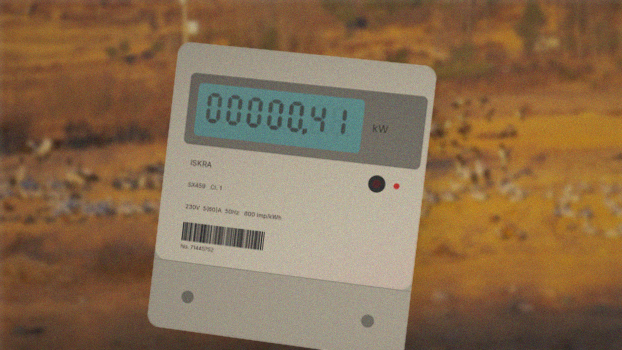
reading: {"value": 0.41, "unit": "kW"}
